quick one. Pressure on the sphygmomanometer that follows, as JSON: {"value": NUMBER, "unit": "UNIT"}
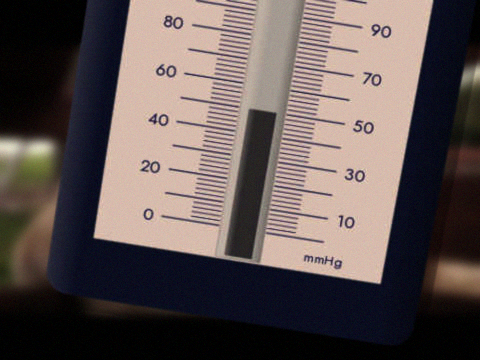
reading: {"value": 50, "unit": "mmHg"}
